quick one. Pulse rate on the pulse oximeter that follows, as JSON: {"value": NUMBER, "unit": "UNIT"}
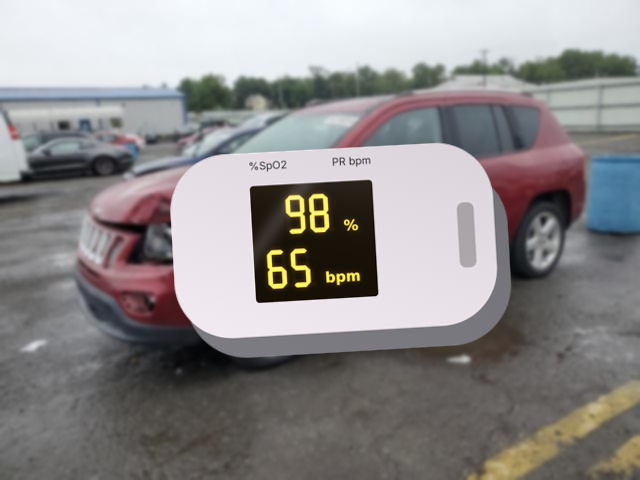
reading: {"value": 65, "unit": "bpm"}
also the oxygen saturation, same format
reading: {"value": 98, "unit": "%"}
